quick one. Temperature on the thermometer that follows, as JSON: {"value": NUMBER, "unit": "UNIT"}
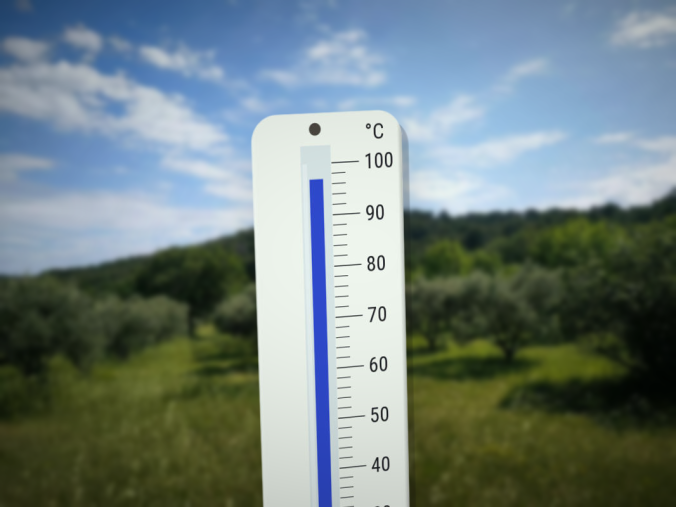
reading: {"value": 97, "unit": "°C"}
